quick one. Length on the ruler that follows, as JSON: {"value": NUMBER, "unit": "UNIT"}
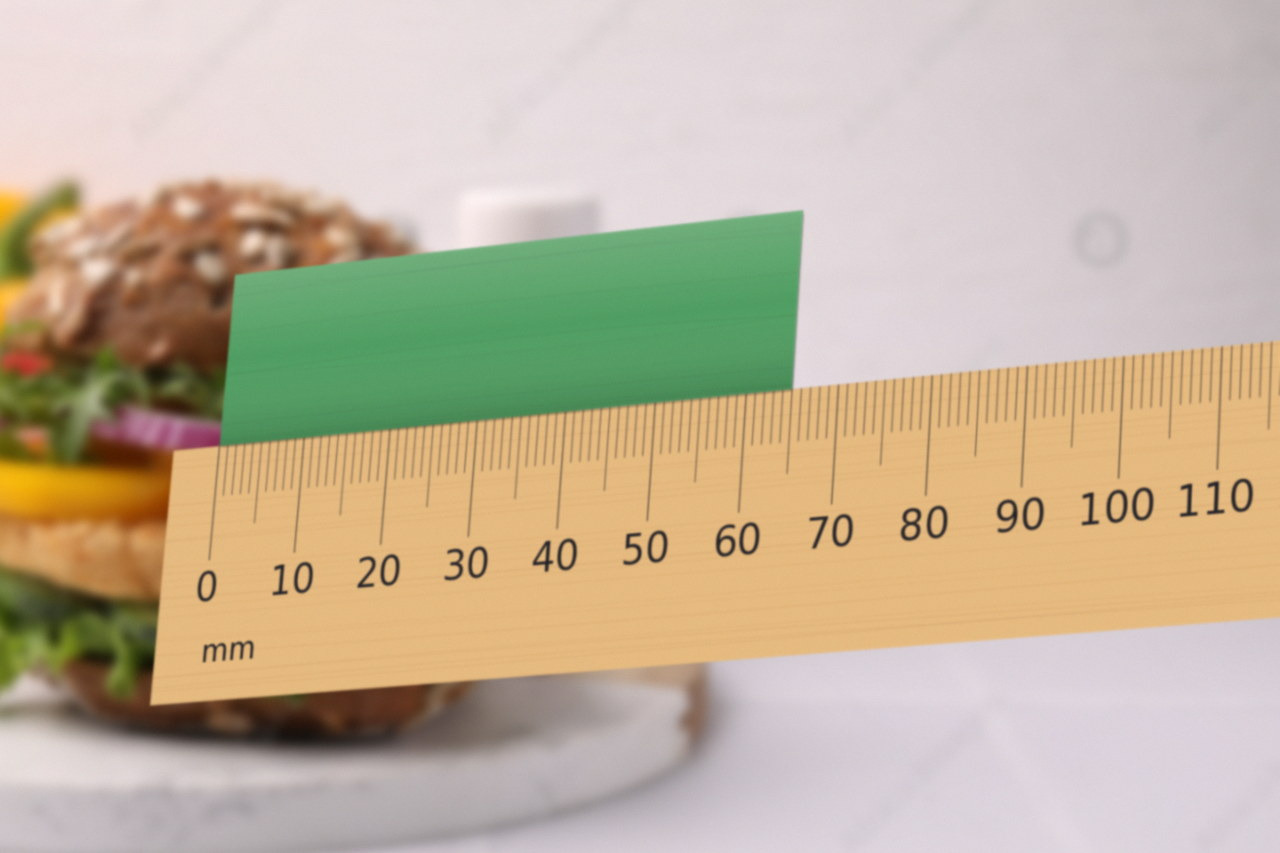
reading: {"value": 65, "unit": "mm"}
